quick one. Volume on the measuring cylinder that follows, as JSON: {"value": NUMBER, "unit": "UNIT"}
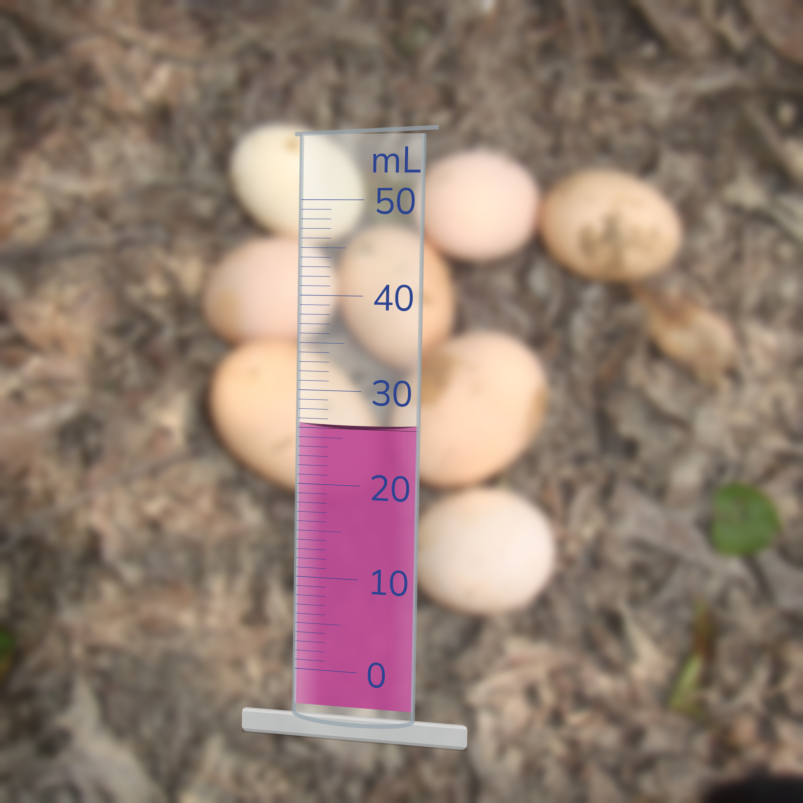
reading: {"value": 26, "unit": "mL"}
